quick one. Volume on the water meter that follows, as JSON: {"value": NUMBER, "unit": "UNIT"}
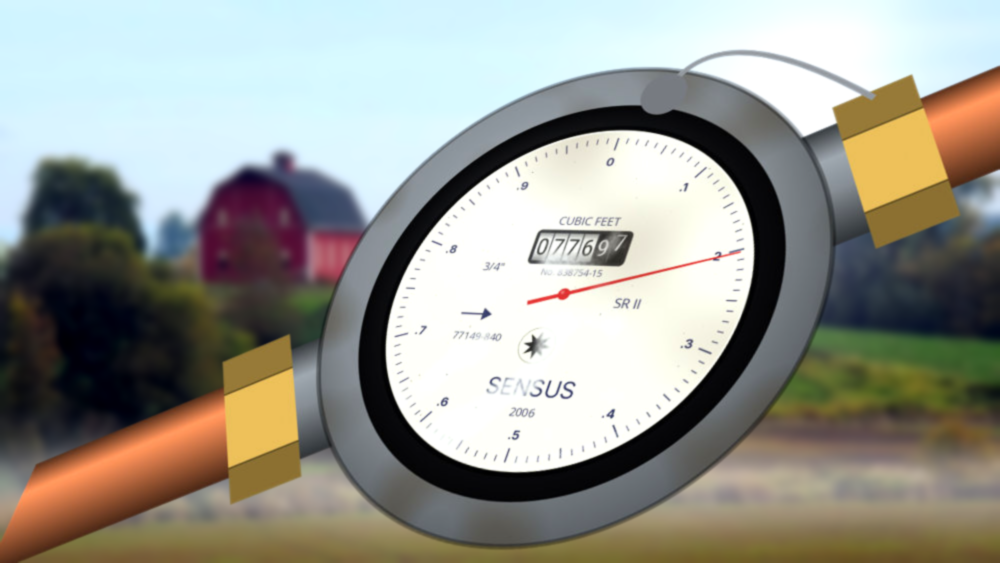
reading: {"value": 77697.20, "unit": "ft³"}
